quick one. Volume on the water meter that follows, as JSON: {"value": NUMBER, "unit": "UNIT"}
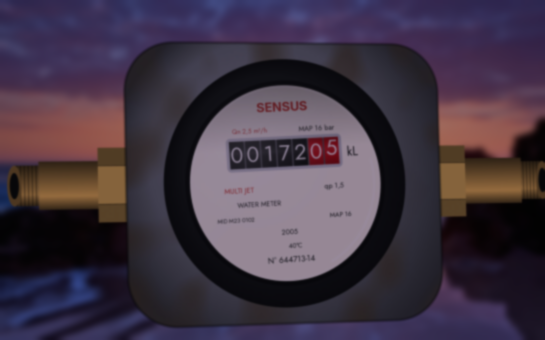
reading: {"value": 172.05, "unit": "kL"}
